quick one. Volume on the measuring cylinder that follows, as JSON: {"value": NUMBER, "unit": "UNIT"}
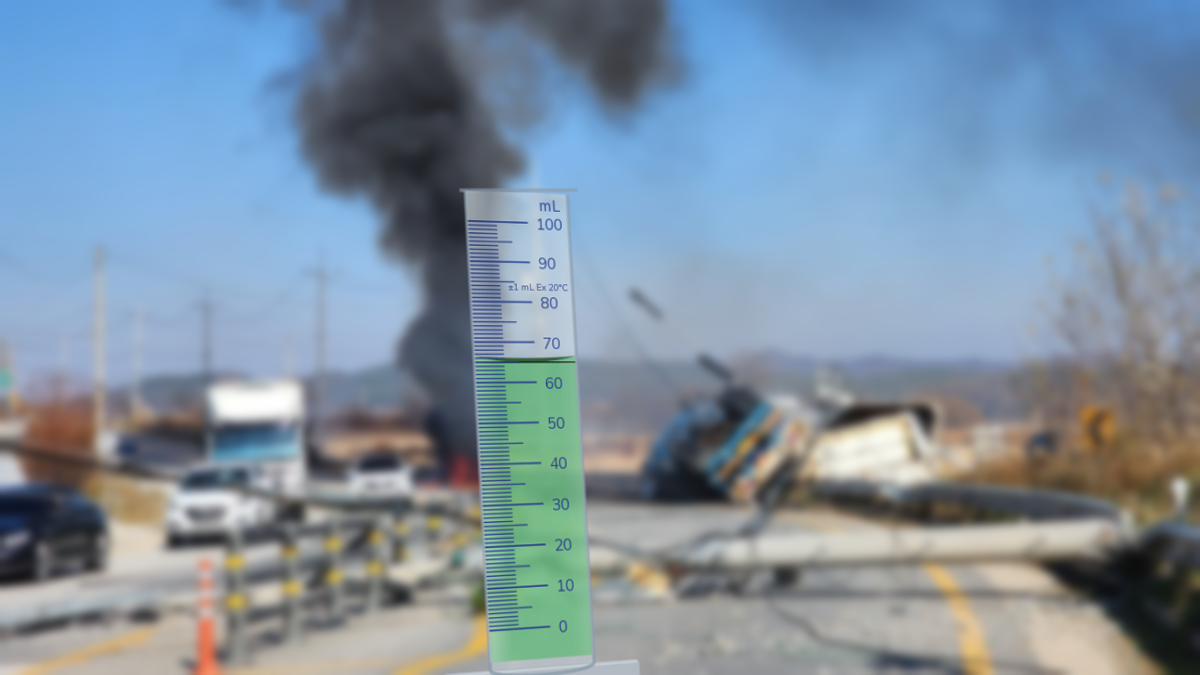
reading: {"value": 65, "unit": "mL"}
